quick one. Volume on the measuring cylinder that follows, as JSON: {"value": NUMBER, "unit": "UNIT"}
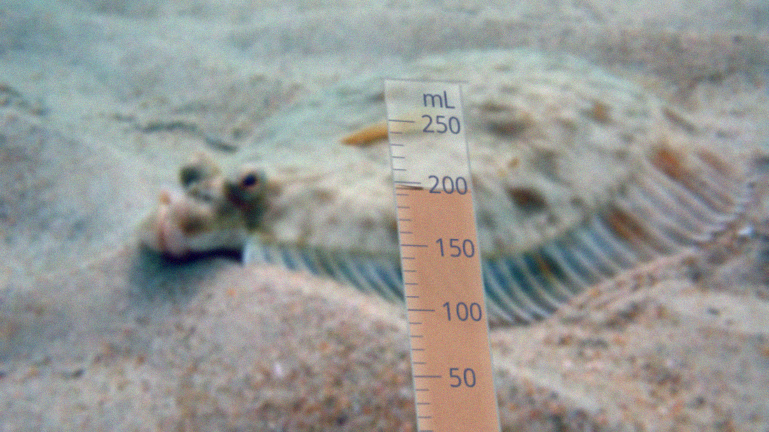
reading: {"value": 195, "unit": "mL"}
